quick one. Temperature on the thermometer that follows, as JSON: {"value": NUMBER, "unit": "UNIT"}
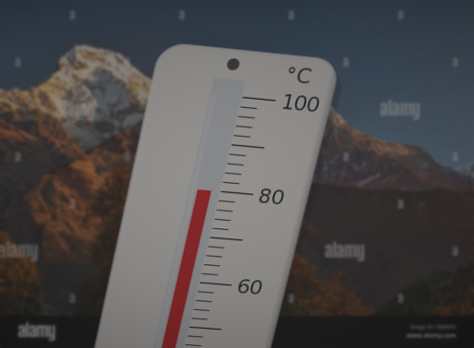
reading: {"value": 80, "unit": "°C"}
